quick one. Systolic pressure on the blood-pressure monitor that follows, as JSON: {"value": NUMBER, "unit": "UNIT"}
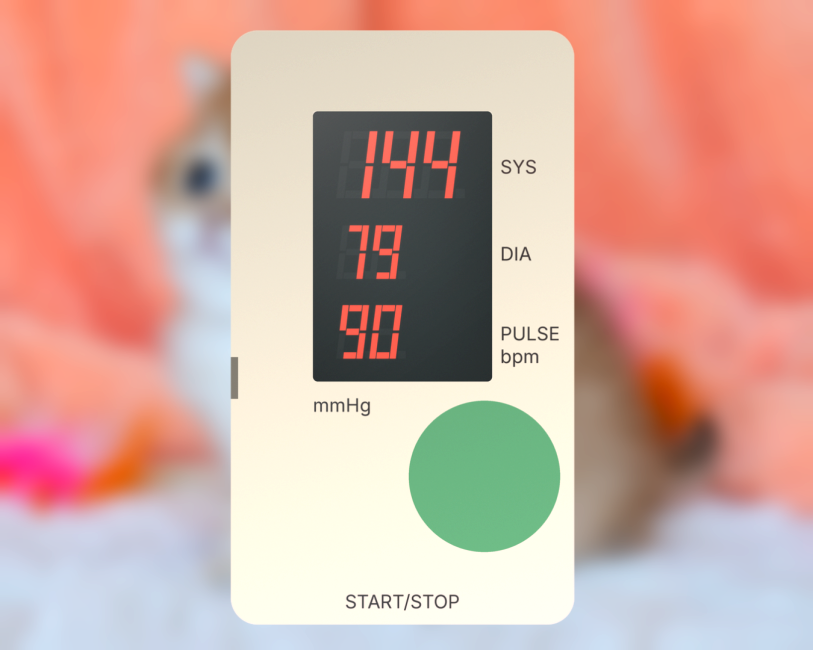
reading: {"value": 144, "unit": "mmHg"}
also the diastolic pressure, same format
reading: {"value": 79, "unit": "mmHg"}
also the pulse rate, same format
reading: {"value": 90, "unit": "bpm"}
